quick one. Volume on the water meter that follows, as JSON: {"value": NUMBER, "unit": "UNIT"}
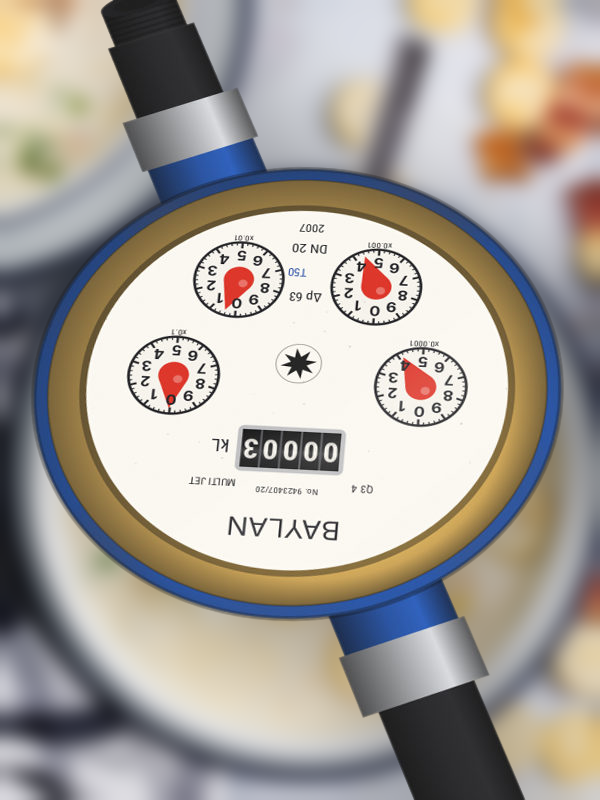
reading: {"value": 3.0044, "unit": "kL"}
